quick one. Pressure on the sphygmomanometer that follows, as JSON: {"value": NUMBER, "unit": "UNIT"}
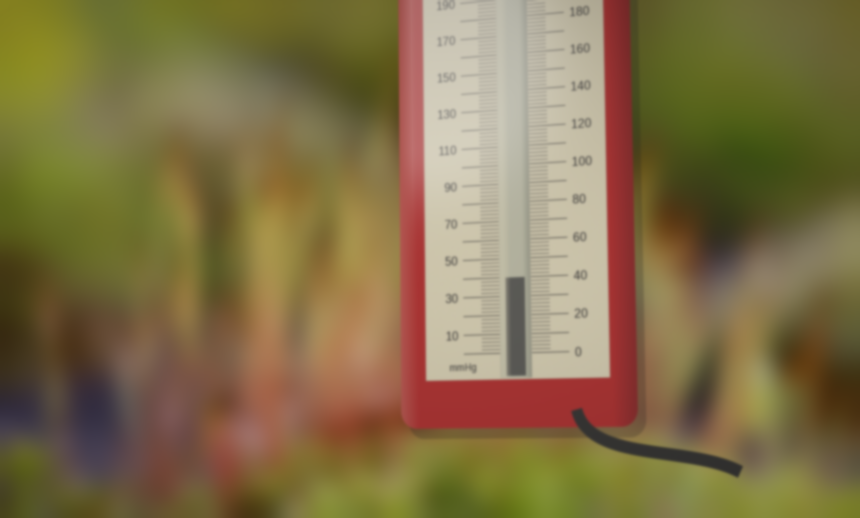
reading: {"value": 40, "unit": "mmHg"}
